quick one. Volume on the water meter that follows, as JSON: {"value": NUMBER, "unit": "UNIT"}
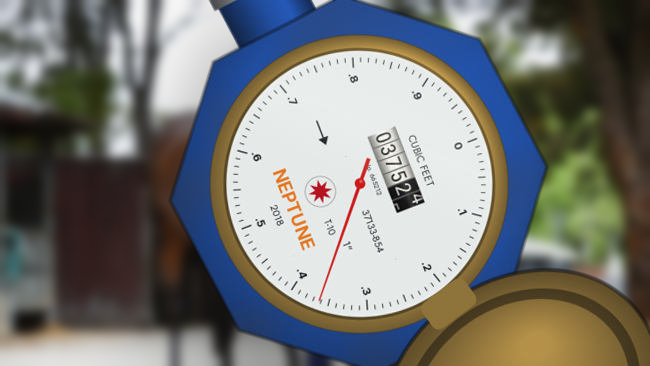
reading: {"value": 37524.36, "unit": "ft³"}
